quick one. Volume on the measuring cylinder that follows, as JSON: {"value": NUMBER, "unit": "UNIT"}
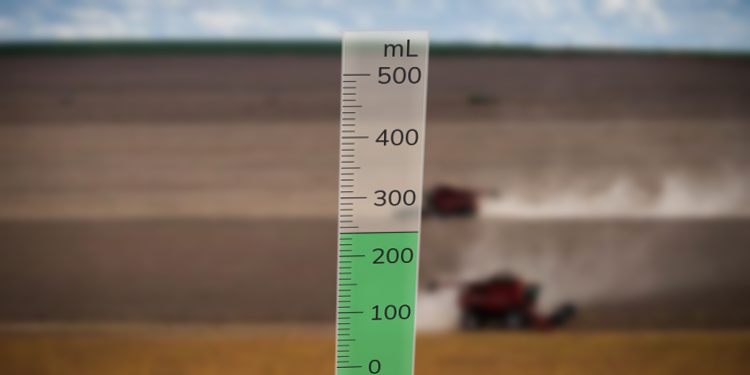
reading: {"value": 240, "unit": "mL"}
